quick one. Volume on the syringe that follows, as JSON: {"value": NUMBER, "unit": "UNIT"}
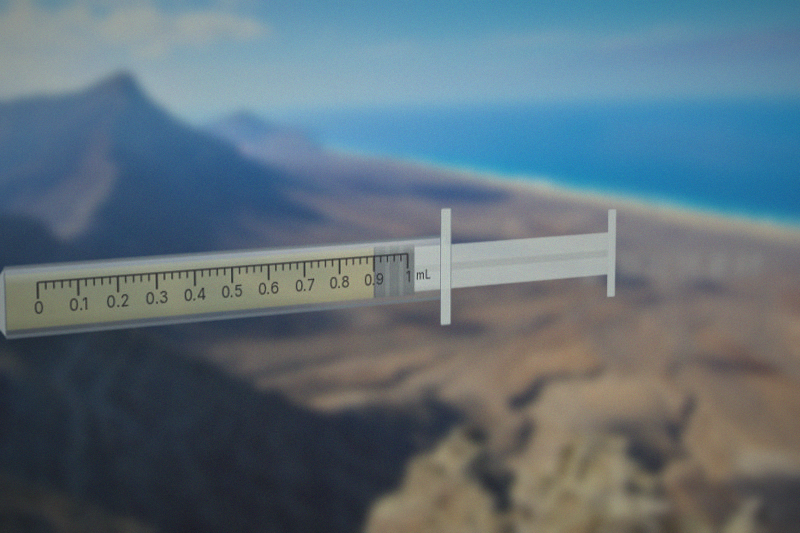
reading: {"value": 0.9, "unit": "mL"}
